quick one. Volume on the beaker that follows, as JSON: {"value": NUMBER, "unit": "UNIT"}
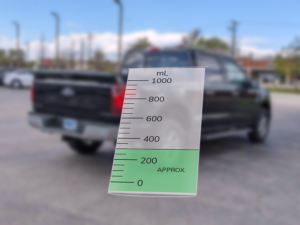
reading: {"value": 300, "unit": "mL"}
